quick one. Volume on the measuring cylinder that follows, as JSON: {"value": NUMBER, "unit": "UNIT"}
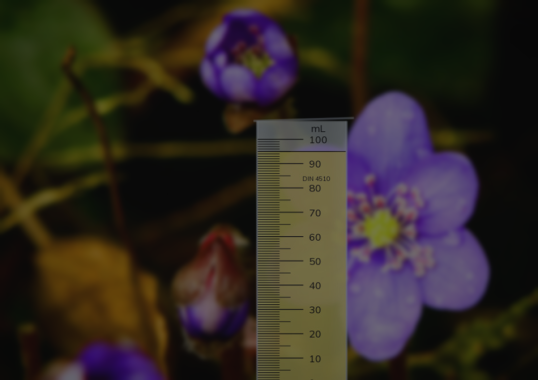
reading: {"value": 95, "unit": "mL"}
